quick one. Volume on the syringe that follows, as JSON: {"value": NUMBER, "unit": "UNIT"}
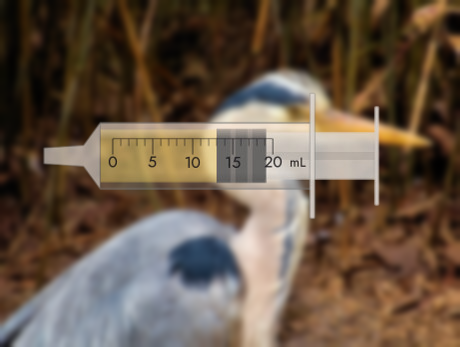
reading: {"value": 13, "unit": "mL"}
